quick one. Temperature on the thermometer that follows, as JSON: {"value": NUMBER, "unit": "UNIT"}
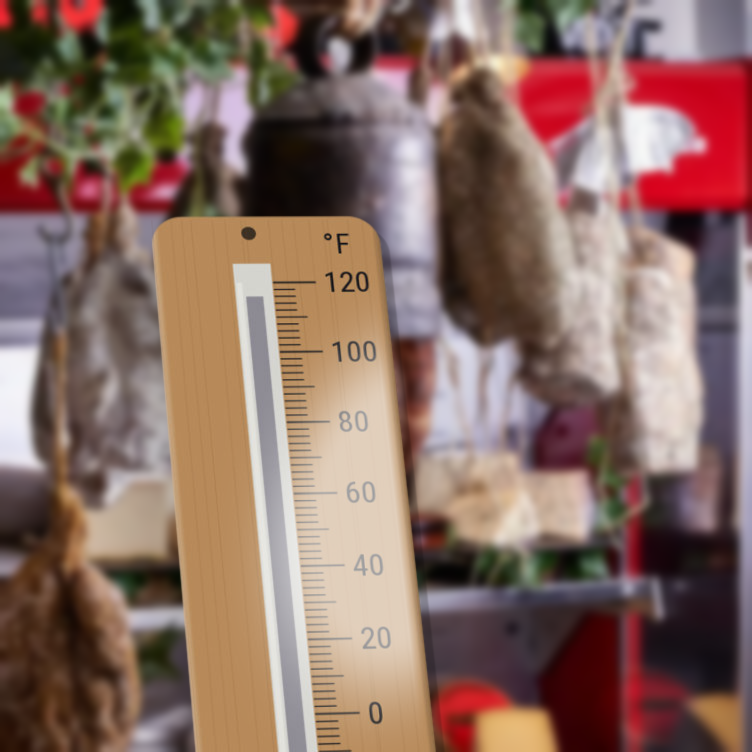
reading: {"value": 116, "unit": "°F"}
